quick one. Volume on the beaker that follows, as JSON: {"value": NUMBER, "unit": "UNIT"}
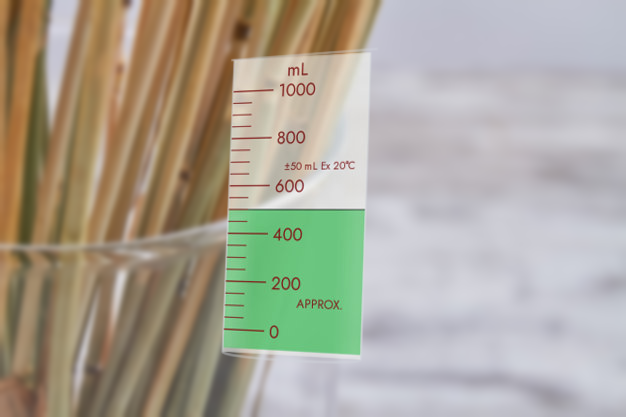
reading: {"value": 500, "unit": "mL"}
